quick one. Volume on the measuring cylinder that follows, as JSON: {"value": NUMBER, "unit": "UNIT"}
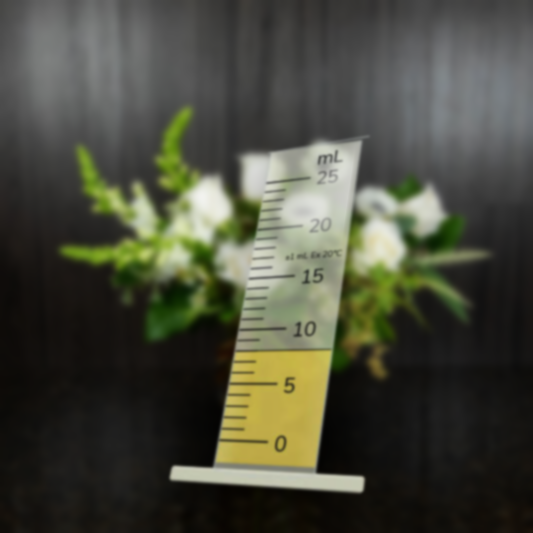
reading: {"value": 8, "unit": "mL"}
